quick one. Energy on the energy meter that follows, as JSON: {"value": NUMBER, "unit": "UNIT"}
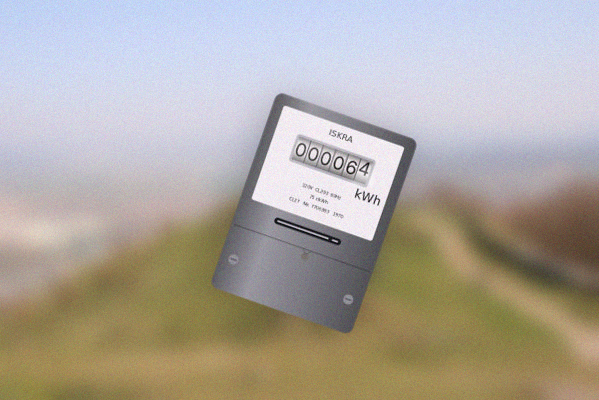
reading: {"value": 64, "unit": "kWh"}
